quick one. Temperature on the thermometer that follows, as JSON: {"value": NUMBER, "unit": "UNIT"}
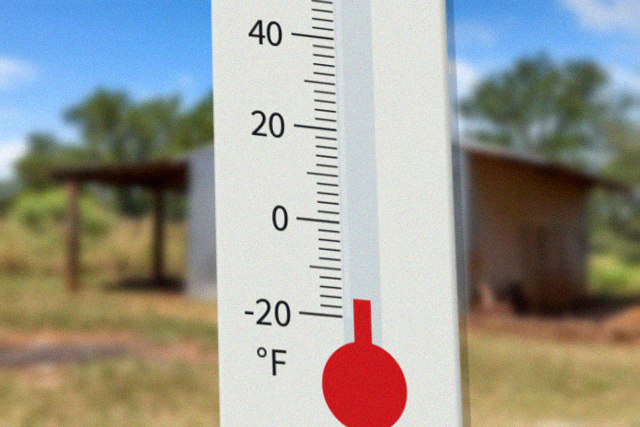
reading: {"value": -16, "unit": "°F"}
